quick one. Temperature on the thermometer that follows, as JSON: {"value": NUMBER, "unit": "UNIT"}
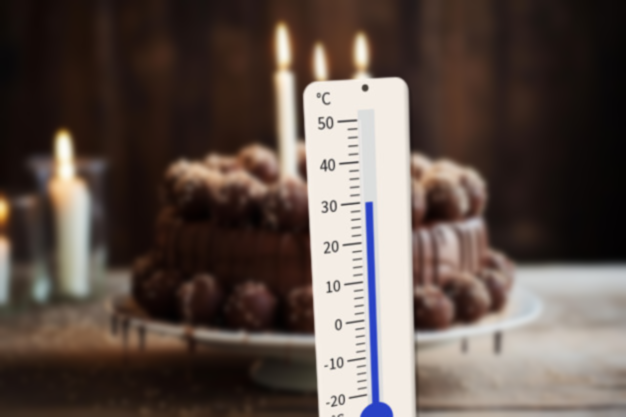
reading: {"value": 30, "unit": "°C"}
